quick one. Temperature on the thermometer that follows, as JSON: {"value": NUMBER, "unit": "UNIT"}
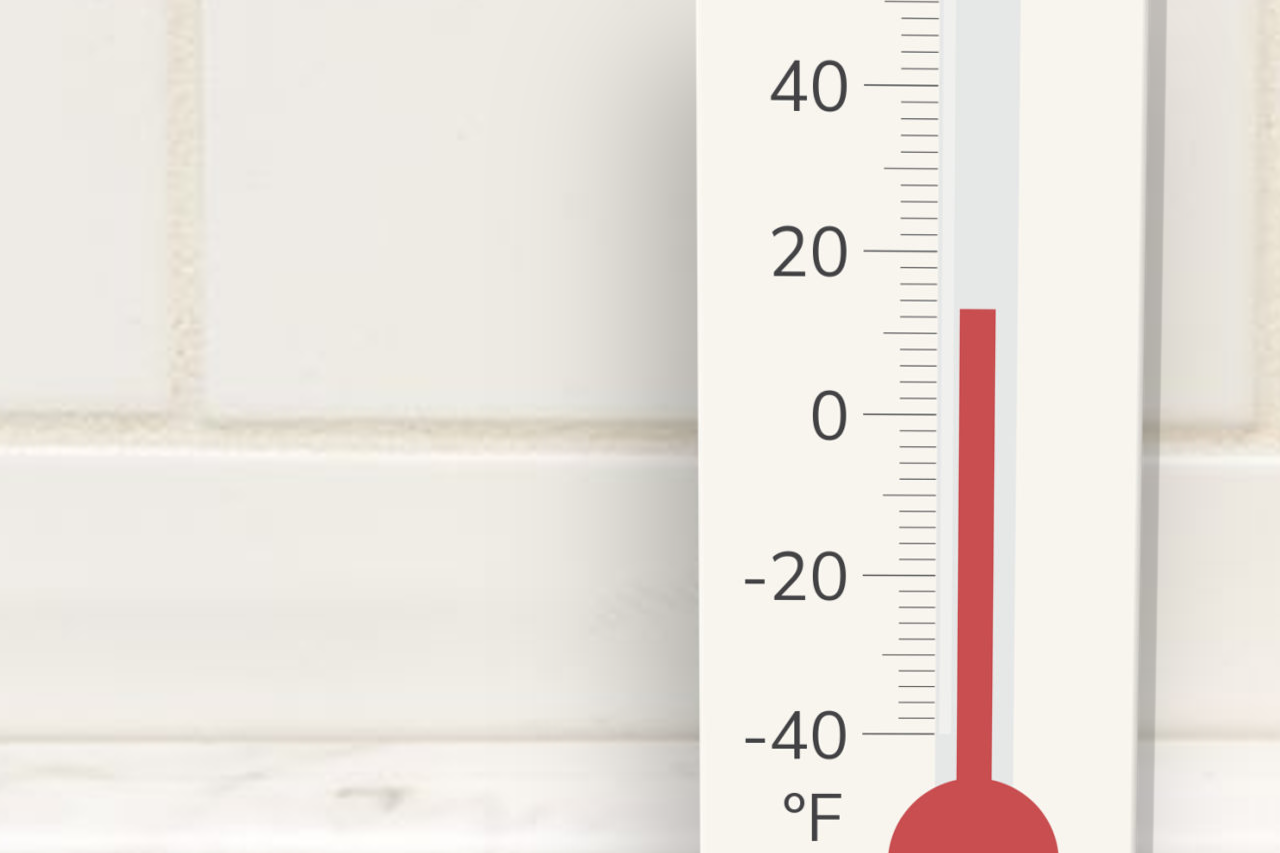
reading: {"value": 13, "unit": "°F"}
